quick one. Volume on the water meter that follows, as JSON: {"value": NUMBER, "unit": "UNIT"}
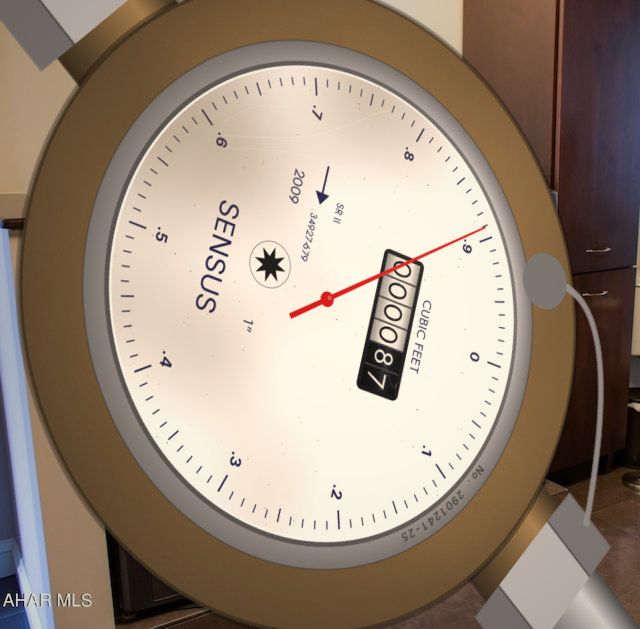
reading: {"value": 86.89, "unit": "ft³"}
